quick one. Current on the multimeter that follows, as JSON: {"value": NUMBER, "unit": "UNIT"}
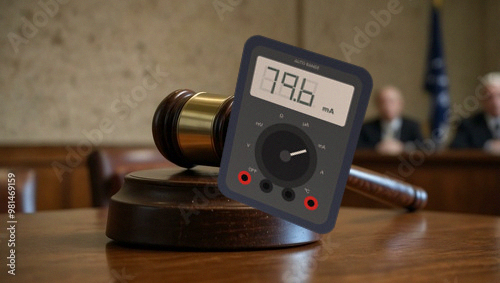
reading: {"value": 79.6, "unit": "mA"}
